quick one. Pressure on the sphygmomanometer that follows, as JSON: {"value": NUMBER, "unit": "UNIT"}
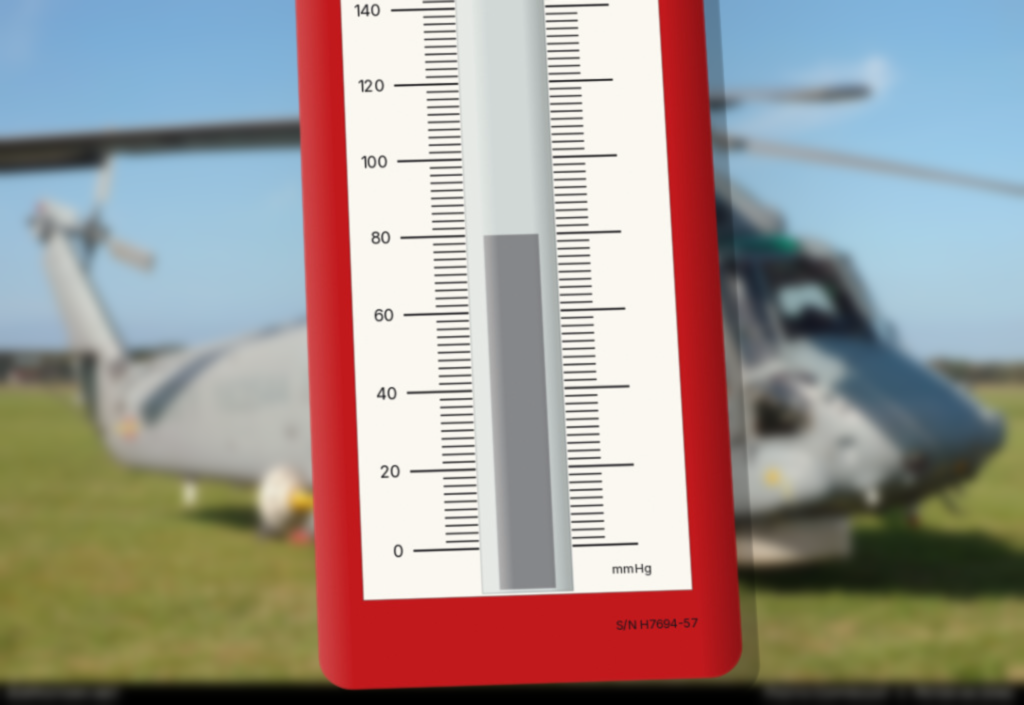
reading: {"value": 80, "unit": "mmHg"}
